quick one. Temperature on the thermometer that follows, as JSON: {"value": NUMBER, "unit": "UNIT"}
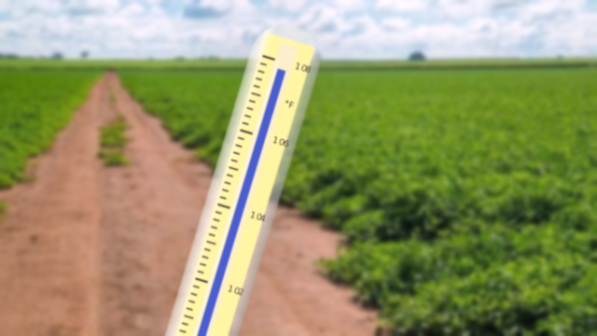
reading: {"value": 107.8, "unit": "°F"}
